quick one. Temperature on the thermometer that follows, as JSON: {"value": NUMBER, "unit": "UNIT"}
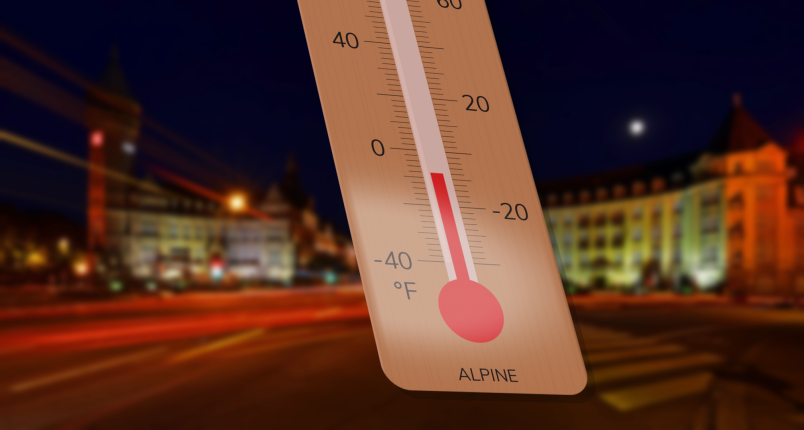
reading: {"value": -8, "unit": "°F"}
